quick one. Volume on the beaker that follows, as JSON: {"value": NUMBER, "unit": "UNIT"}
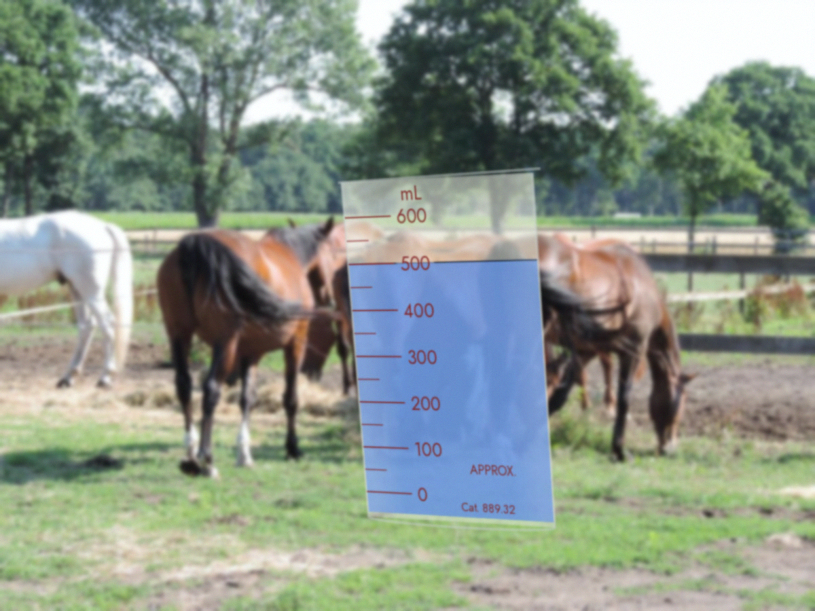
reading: {"value": 500, "unit": "mL"}
